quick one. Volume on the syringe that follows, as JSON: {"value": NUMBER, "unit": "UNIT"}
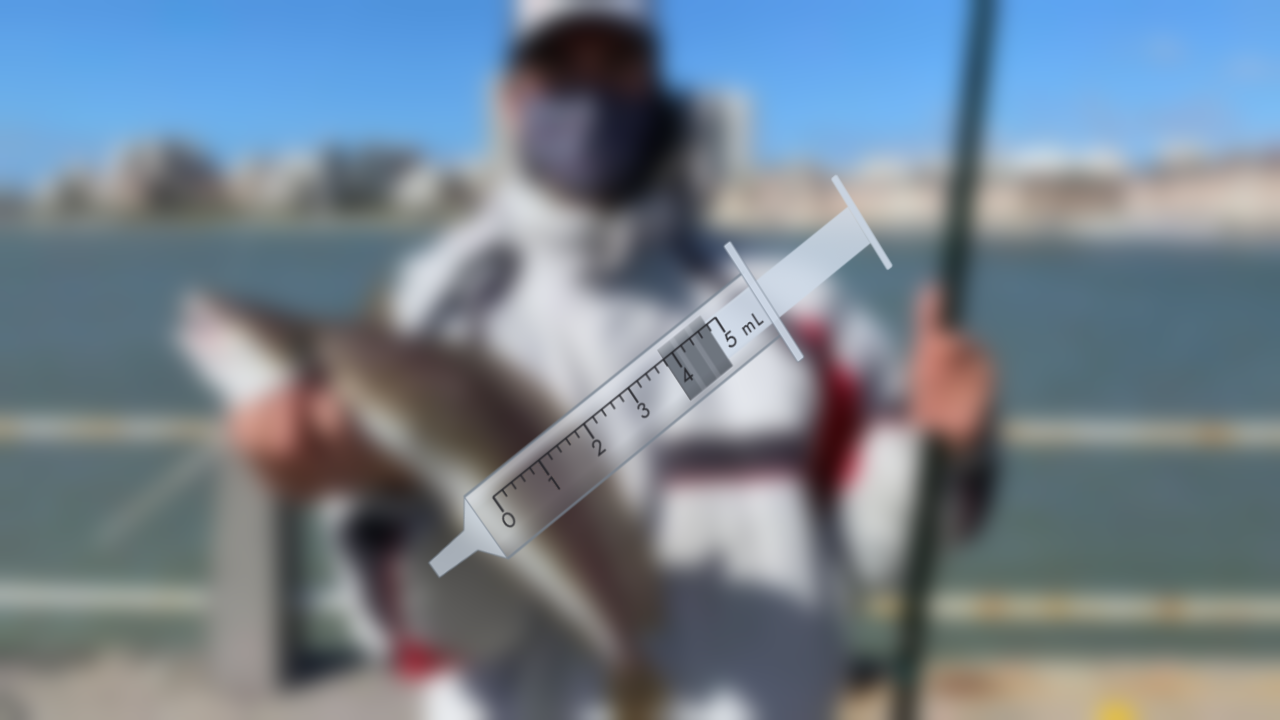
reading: {"value": 3.8, "unit": "mL"}
